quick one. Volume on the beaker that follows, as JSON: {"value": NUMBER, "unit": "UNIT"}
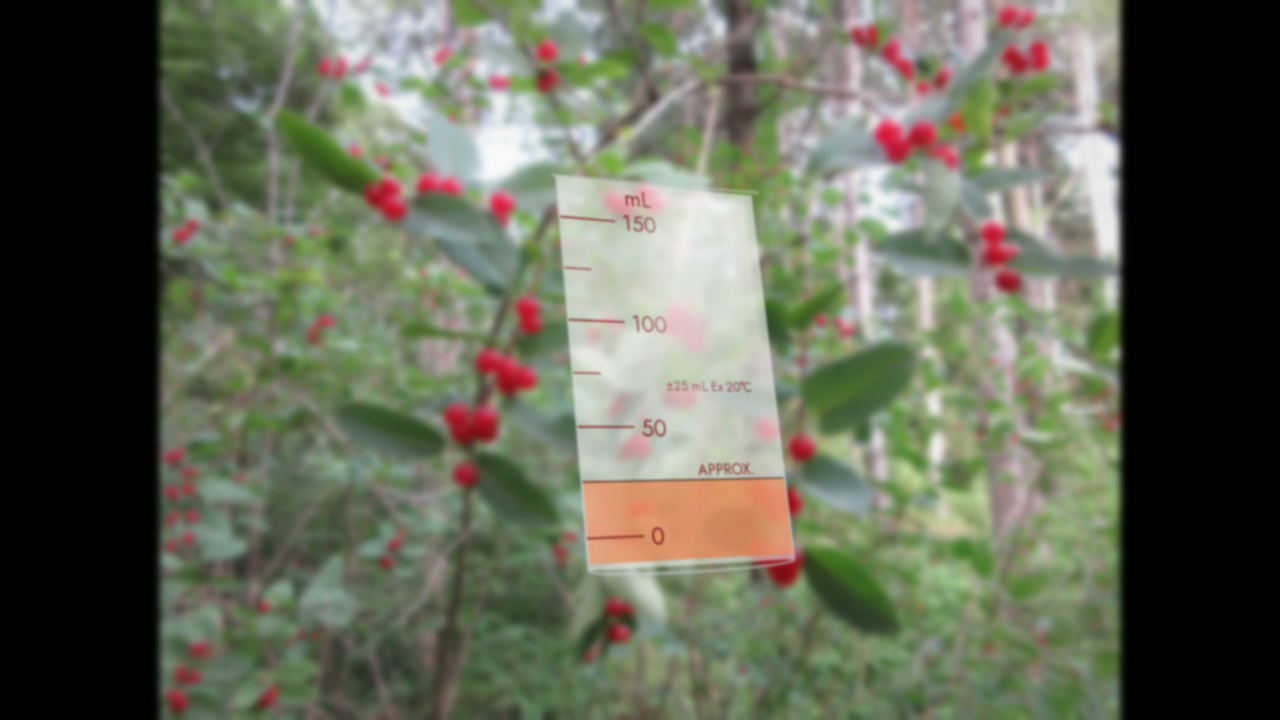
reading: {"value": 25, "unit": "mL"}
